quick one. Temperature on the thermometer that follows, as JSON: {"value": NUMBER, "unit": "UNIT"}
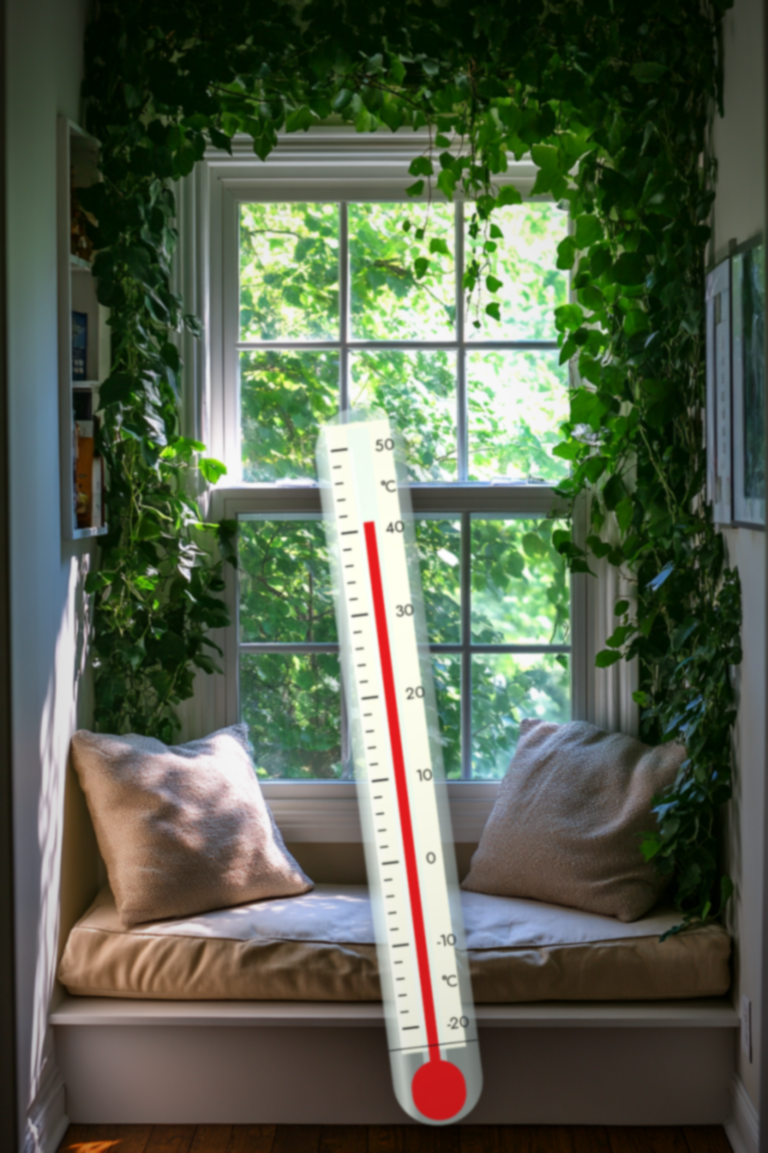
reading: {"value": 41, "unit": "°C"}
